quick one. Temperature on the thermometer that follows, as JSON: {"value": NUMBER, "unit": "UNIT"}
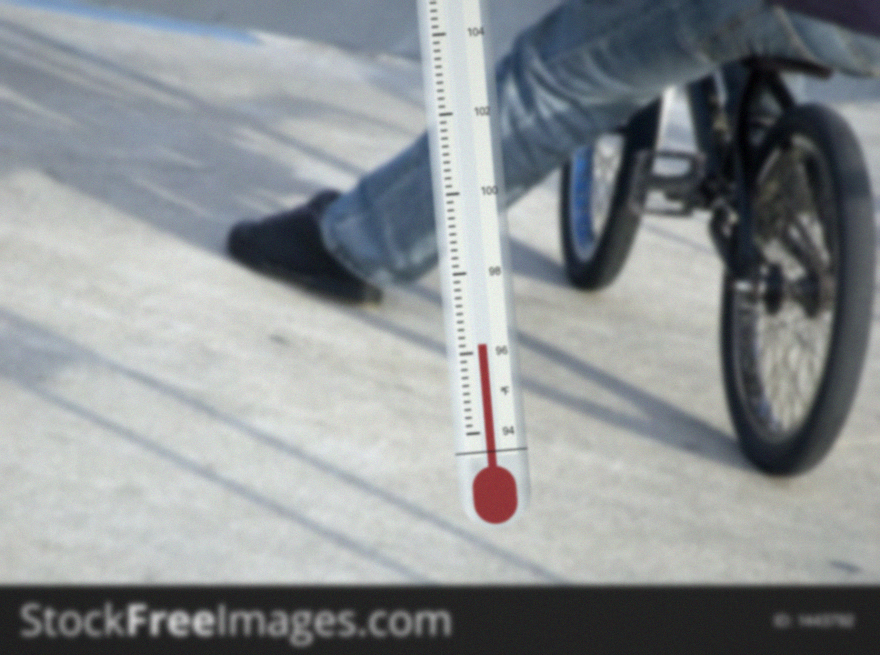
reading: {"value": 96.2, "unit": "°F"}
